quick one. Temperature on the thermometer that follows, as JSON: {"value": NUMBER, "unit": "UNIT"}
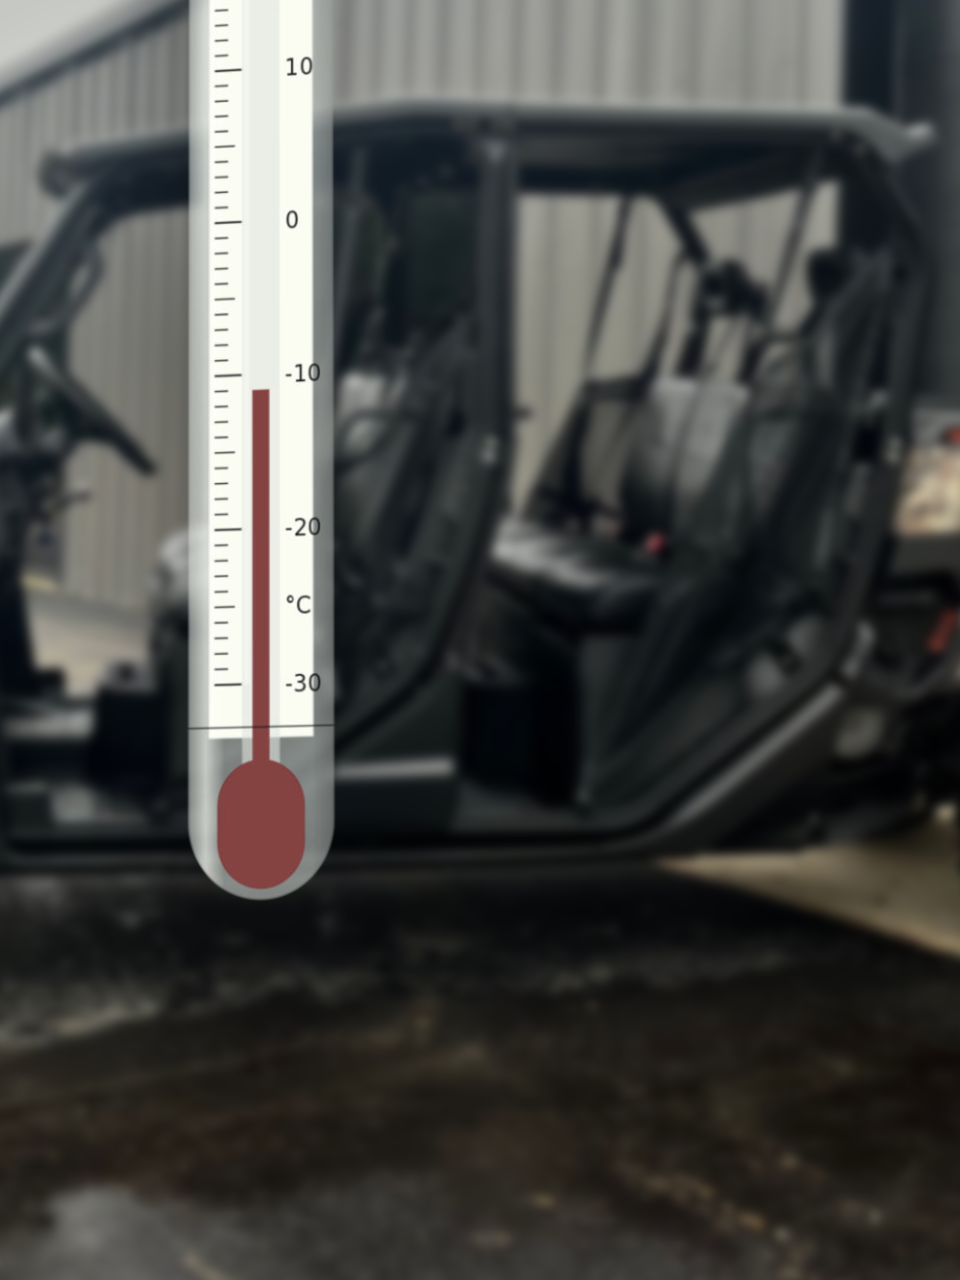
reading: {"value": -11, "unit": "°C"}
